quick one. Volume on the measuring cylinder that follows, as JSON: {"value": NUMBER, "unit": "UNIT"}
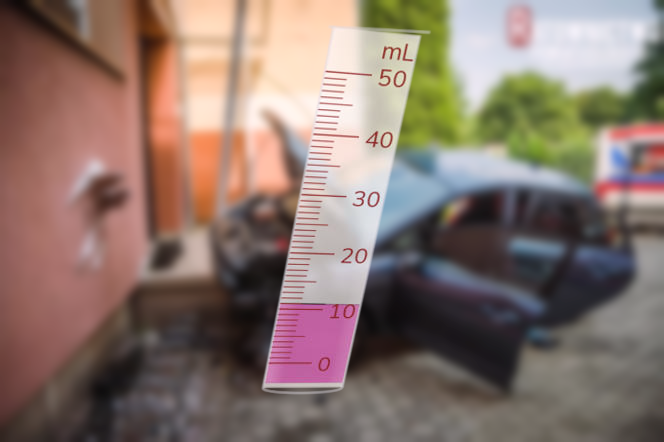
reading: {"value": 11, "unit": "mL"}
